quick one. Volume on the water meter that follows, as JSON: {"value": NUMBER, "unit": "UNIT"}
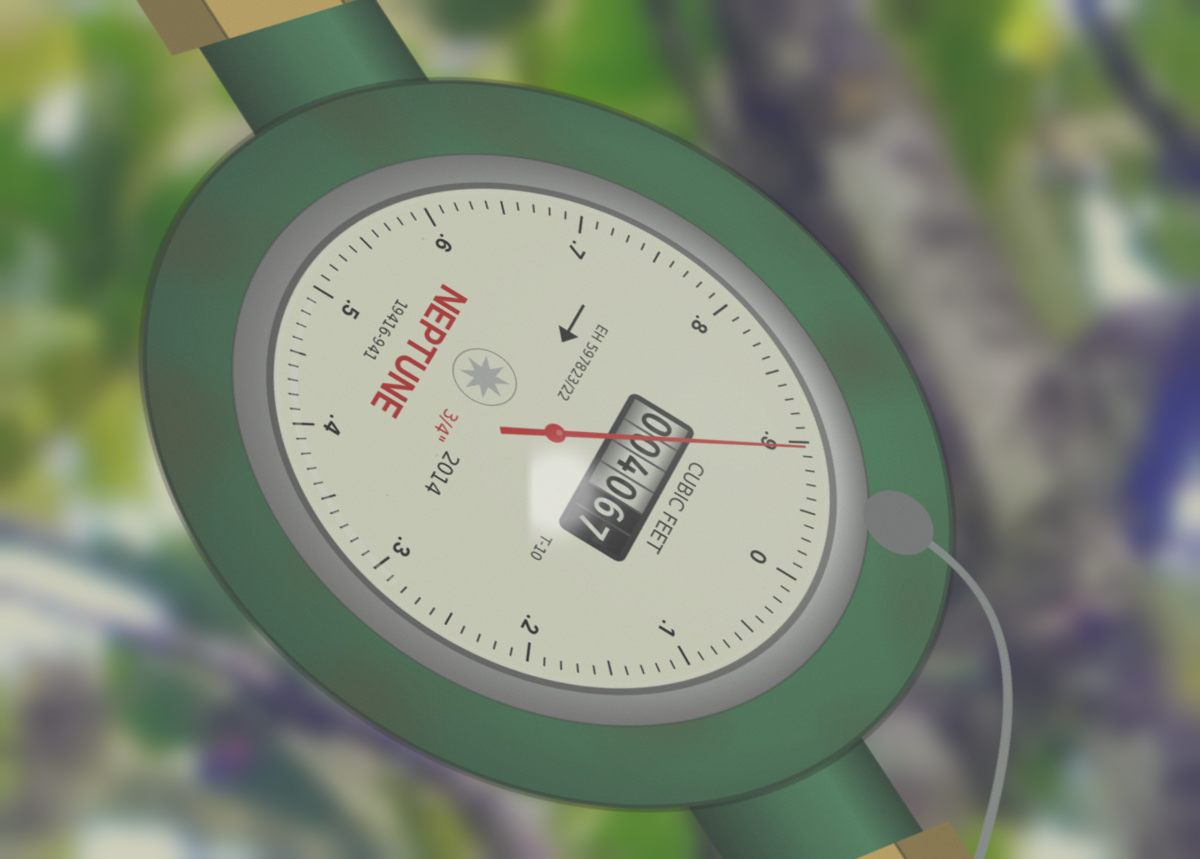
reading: {"value": 4066.90, "unit": "ft³"}
